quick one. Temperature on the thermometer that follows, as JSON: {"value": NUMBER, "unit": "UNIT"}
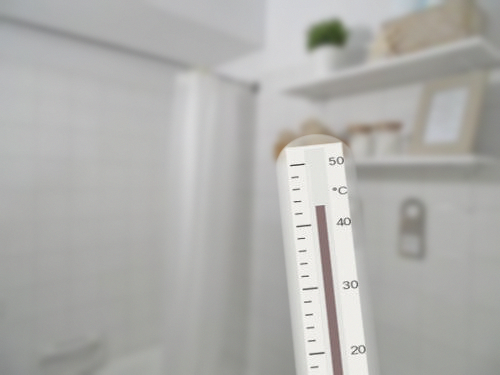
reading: {"value": 43, "unit": "°C"}
